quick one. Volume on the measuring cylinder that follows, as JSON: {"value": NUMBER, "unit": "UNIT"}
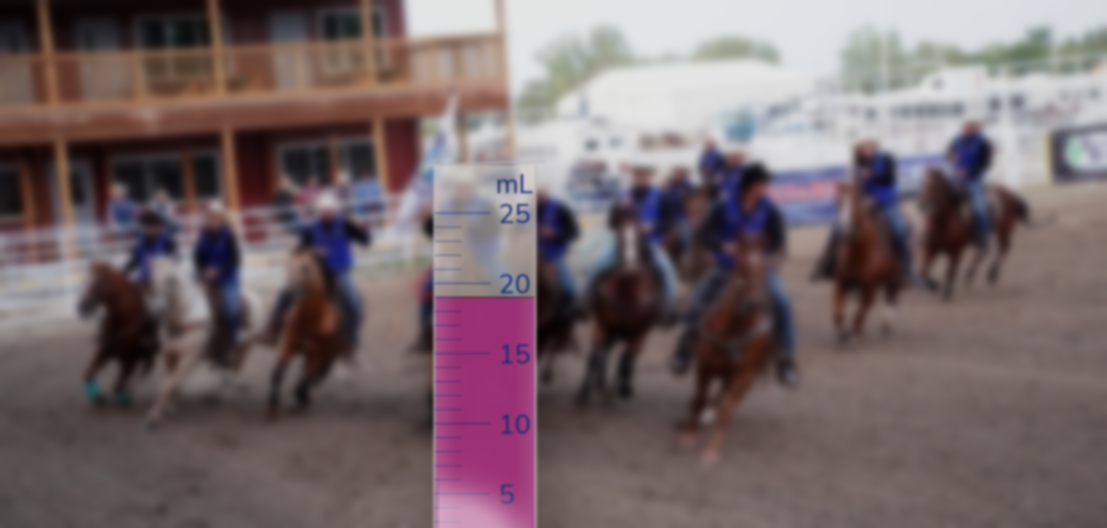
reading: {"value": 19, "unit": "mL"}
